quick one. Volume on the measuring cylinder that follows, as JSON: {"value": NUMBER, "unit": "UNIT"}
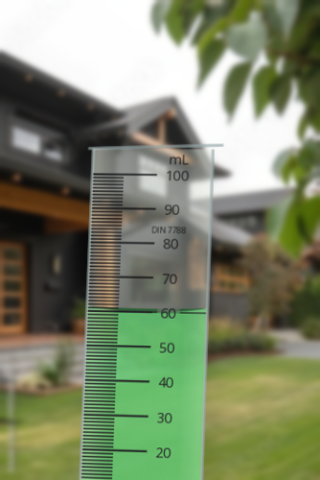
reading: {"value": 60, "unit": "mL"}
